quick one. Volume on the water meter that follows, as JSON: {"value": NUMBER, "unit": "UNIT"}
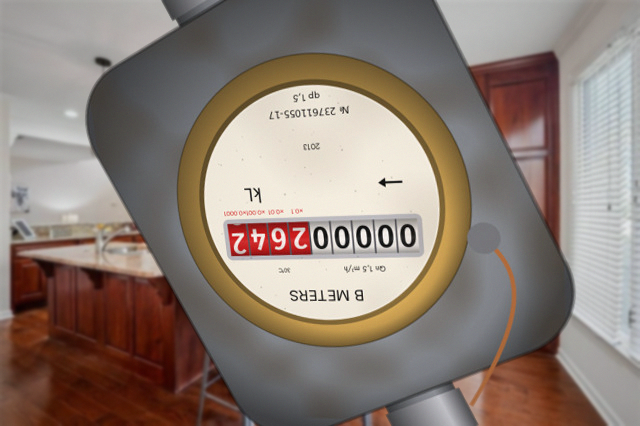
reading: {"value": 0.2642, "unit": "kL"}
